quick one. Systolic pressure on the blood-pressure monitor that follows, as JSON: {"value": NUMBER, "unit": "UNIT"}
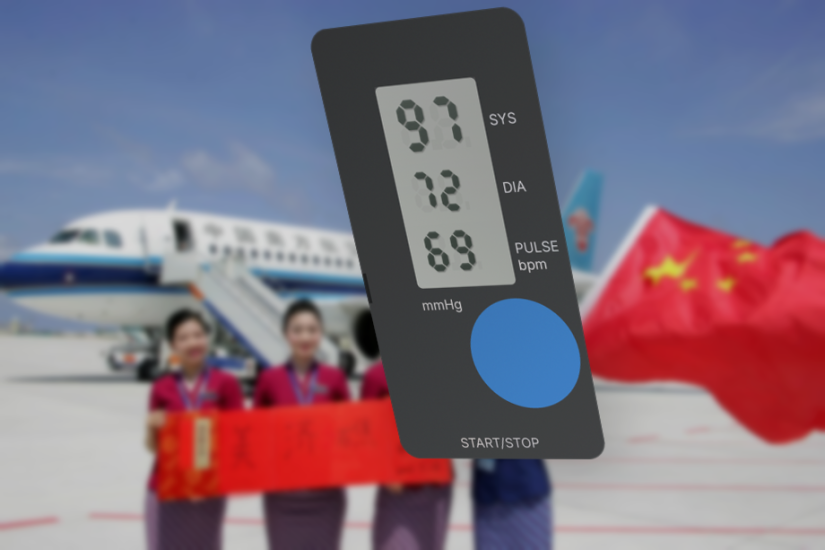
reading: {"value": 97, "unit": "mmHg"}
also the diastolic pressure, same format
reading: {"value": 72, "unit": "mmHg"}
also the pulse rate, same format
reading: {"value": 69, "unit": "bpm"}
